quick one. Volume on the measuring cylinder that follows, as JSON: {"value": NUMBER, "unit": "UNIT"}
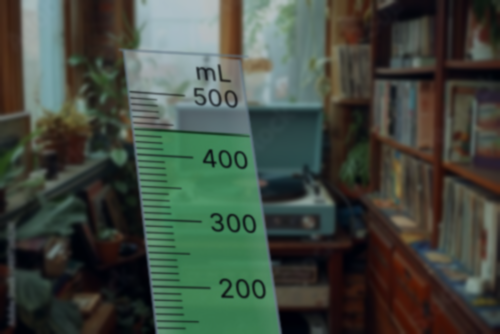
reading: {"value": 440, "unit": "mL"}
